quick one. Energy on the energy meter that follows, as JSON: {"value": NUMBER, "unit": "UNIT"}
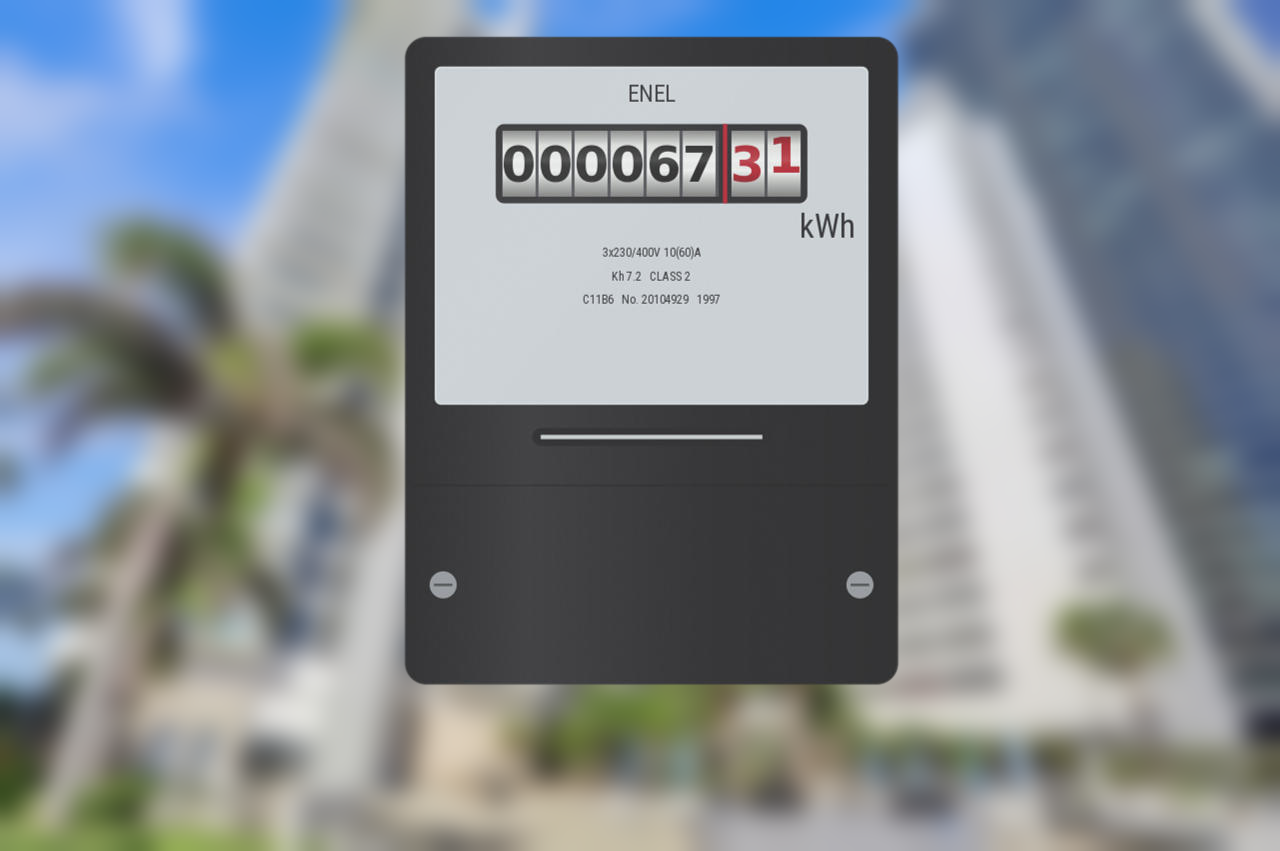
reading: {"value": 67.31, "unit": "kWh"}
